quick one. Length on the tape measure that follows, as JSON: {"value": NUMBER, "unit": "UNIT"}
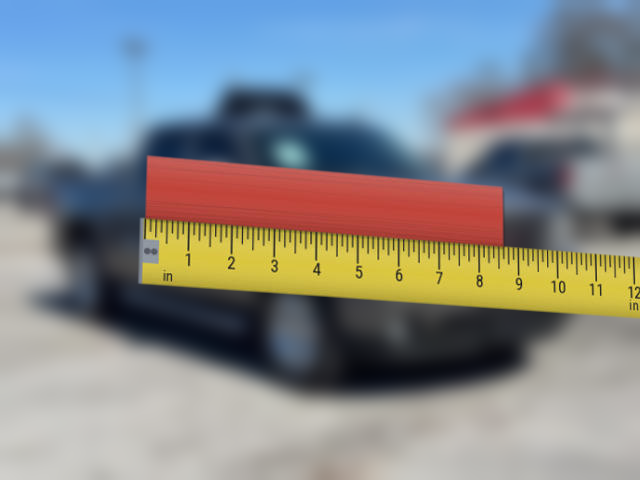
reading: {"value": 8.625, "unit": "in"}
